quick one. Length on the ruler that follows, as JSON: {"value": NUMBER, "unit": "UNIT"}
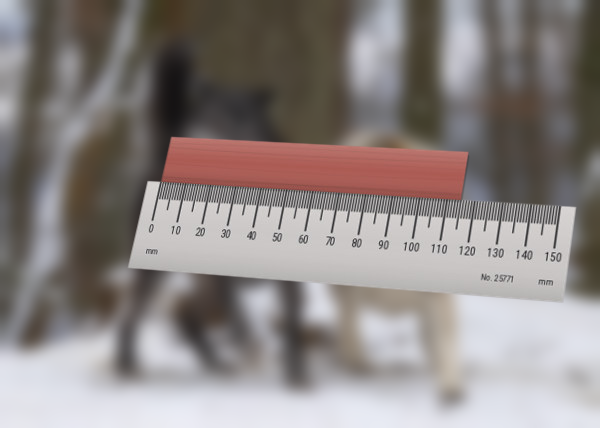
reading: {"value": 115, "unit": "mm"}
